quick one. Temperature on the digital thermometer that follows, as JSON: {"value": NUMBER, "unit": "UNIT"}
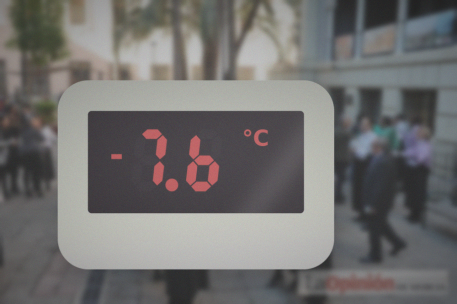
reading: {"value": -7.6, "unit": "°C"}
